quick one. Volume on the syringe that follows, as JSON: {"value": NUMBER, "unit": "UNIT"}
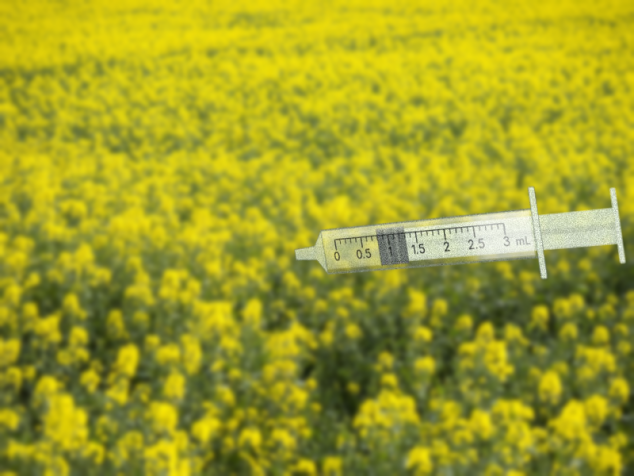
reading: {"value": 0.8, "unit": "mL"}
